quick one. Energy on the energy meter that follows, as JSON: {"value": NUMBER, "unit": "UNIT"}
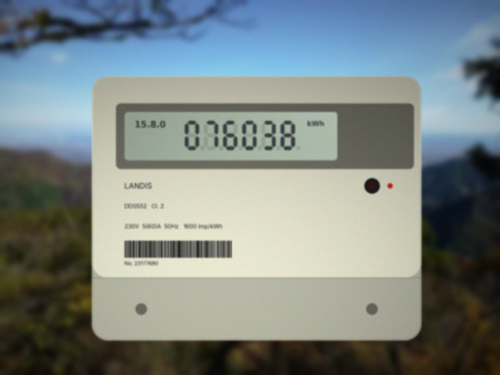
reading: {"value": 76038, "unit": "kWh"}
